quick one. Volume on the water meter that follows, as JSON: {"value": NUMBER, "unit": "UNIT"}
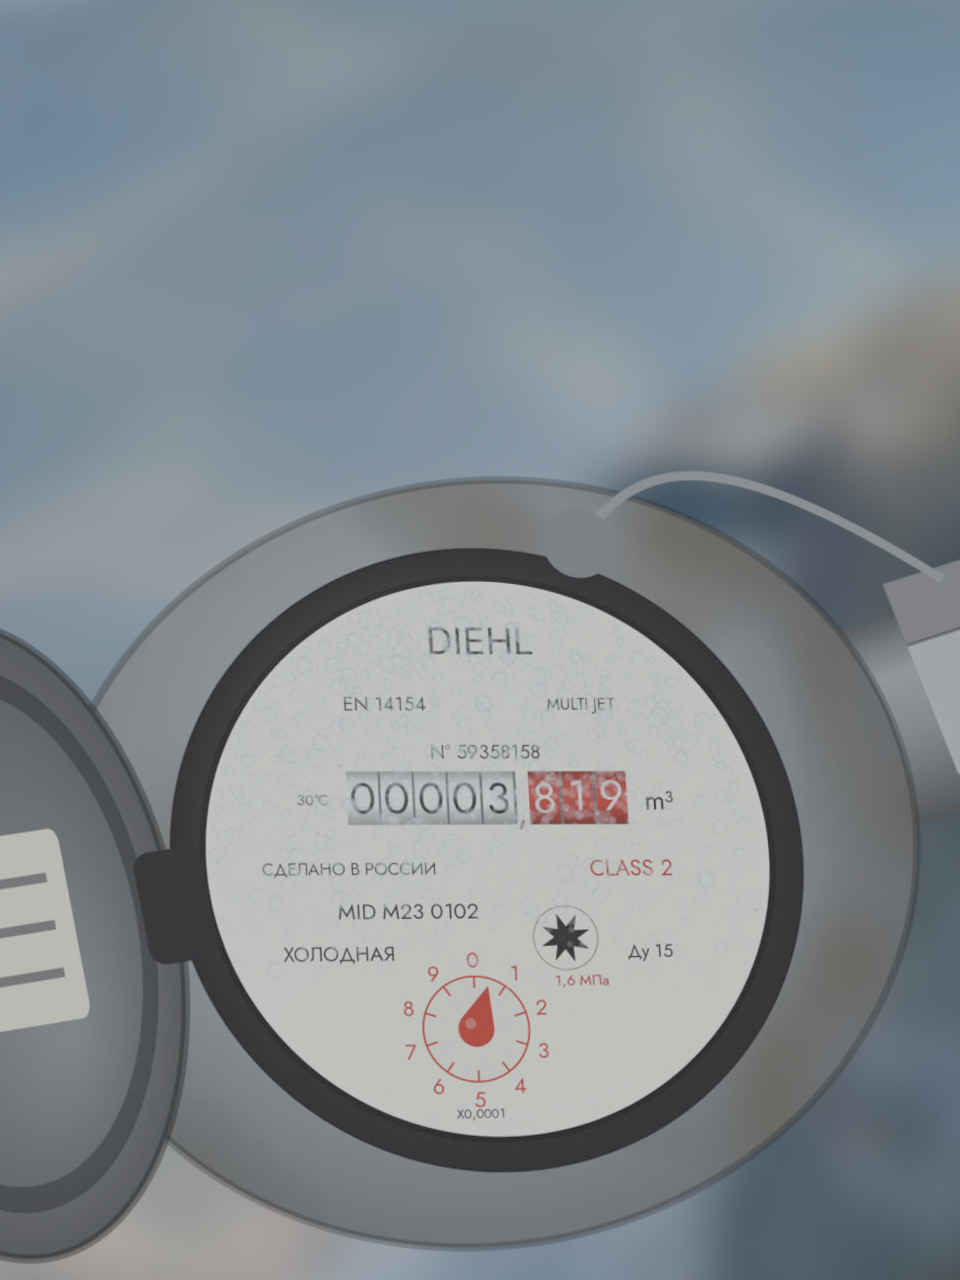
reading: {"value": 3.8190, "unit": "m³"}
